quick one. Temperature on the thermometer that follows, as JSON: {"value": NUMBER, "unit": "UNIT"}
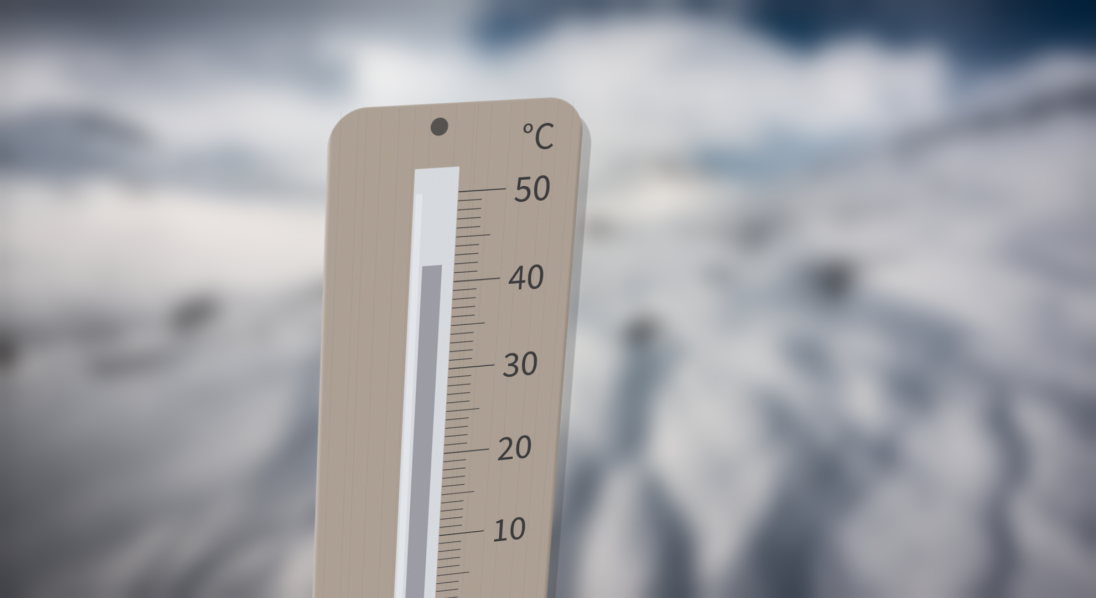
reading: {"value": 42, "unit": "°C"}
